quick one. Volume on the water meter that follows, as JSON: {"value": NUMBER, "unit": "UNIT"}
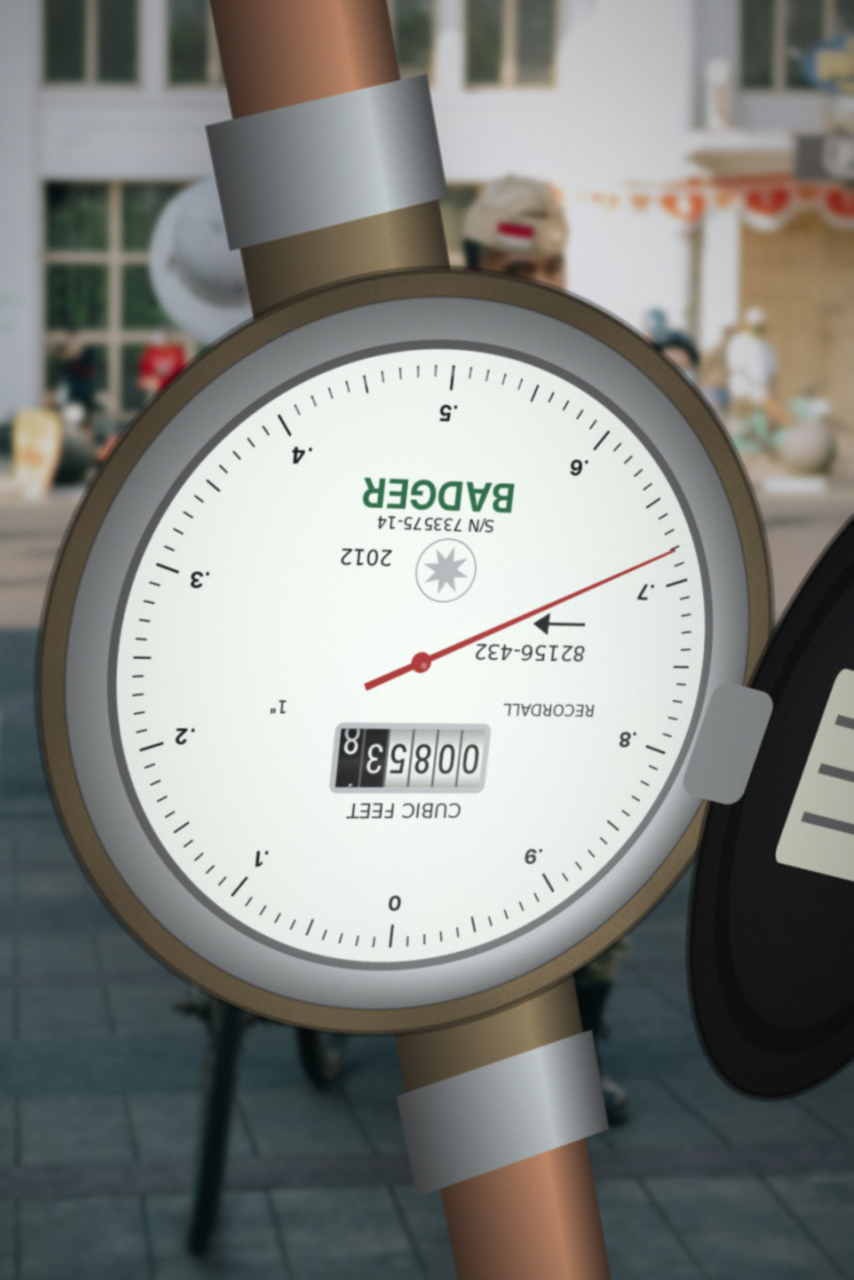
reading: {"value": 8537.68, "unit": "ft³"}
